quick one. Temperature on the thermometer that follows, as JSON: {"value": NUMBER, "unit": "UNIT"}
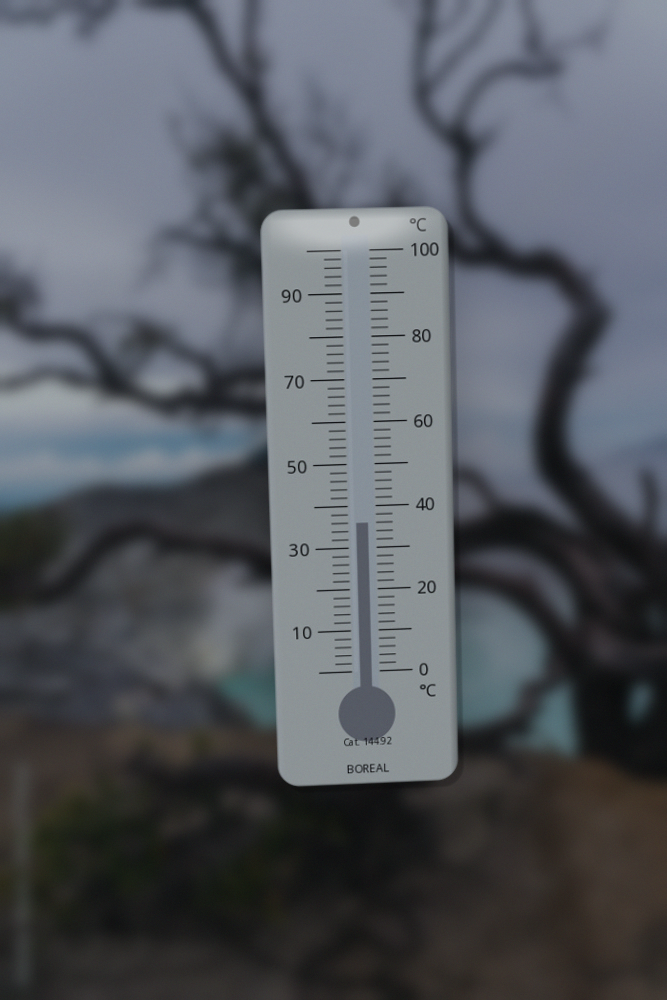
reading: {"value": 36, "unit": "°C"}
